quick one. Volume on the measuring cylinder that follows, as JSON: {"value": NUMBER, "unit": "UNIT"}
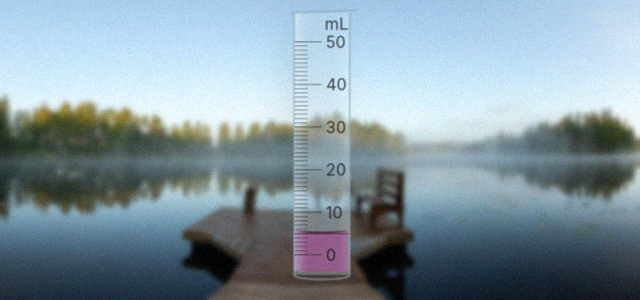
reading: {"value": 5, "unit": "mL"}
